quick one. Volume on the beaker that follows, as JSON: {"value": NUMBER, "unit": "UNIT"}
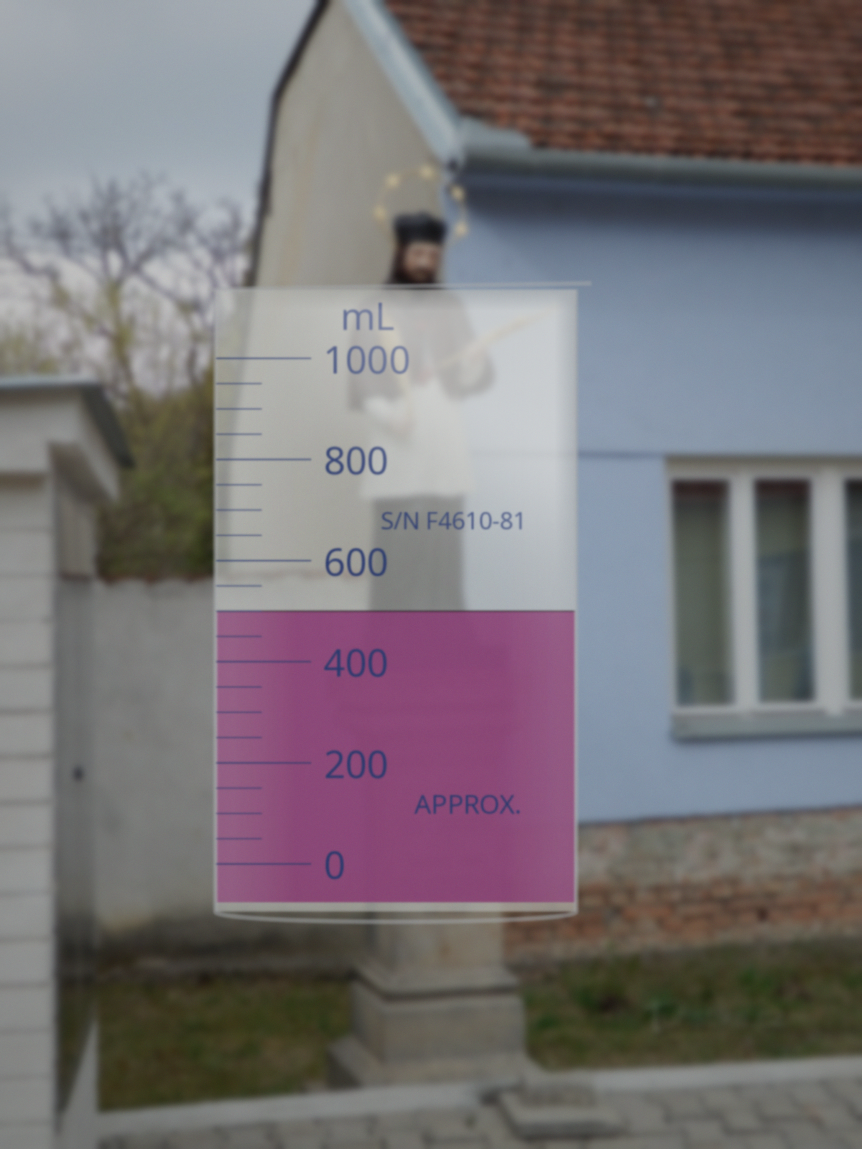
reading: {"value": 500, "unit": "mL"}
